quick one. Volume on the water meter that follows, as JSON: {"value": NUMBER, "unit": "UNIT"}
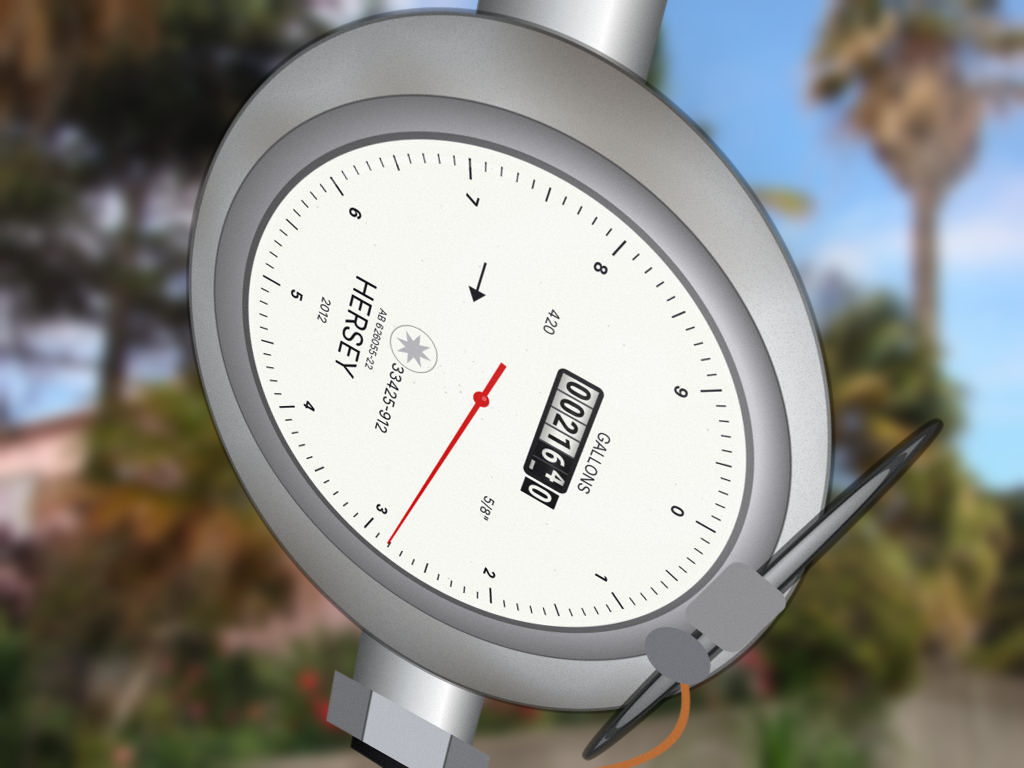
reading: {"value": 21642.8, "unit": "gal"}
